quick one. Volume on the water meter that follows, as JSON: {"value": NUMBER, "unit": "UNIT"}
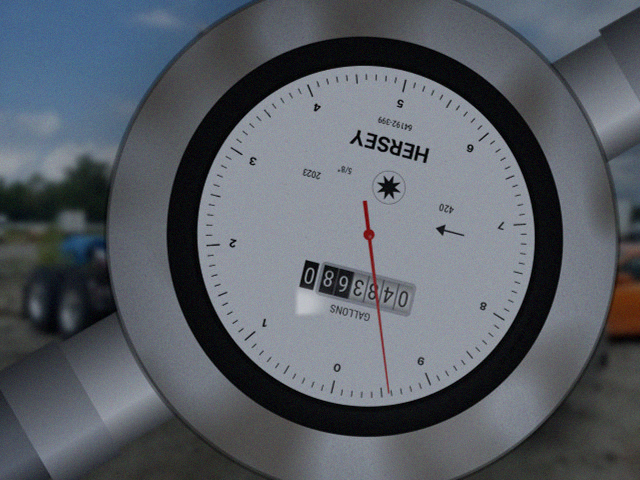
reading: {"value": 483679.4, "unit": "gal"}
